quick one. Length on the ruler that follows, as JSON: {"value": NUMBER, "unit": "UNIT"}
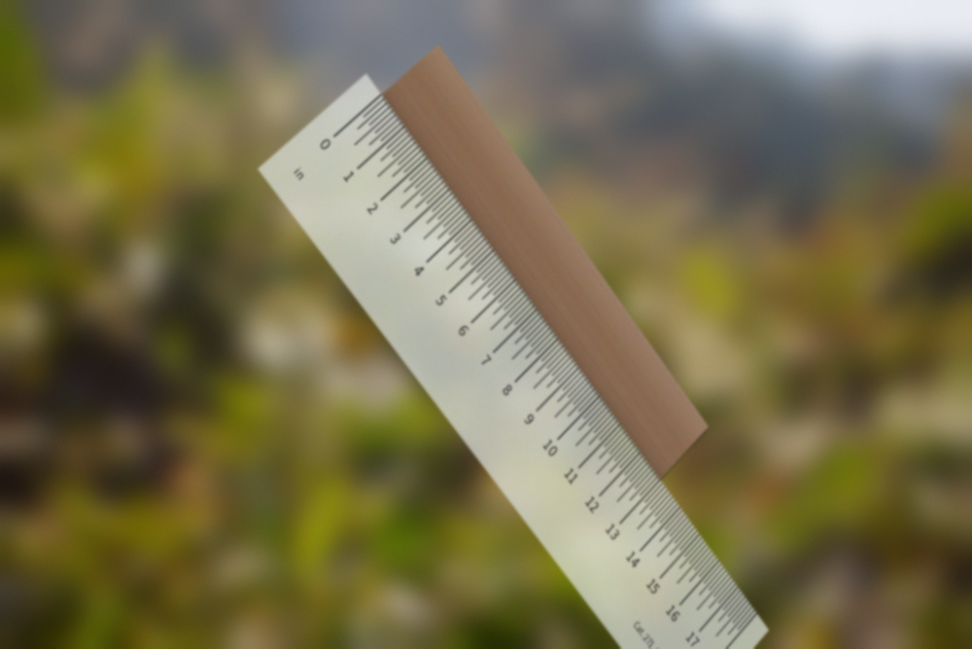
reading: {"value": 13, "unit": "in"}
